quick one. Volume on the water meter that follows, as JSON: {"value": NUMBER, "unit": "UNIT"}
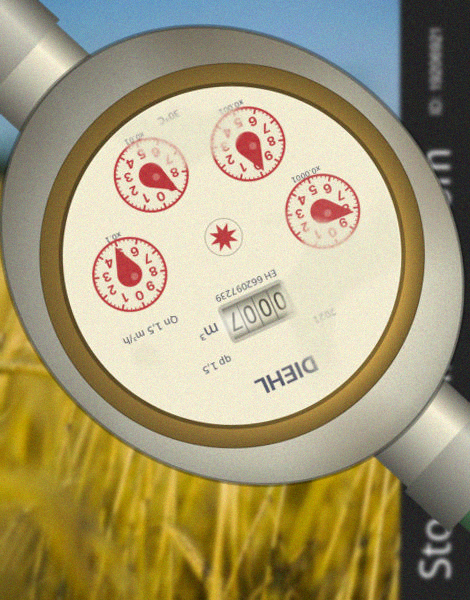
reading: {"value": 7.4898, "unit": "m³"}
